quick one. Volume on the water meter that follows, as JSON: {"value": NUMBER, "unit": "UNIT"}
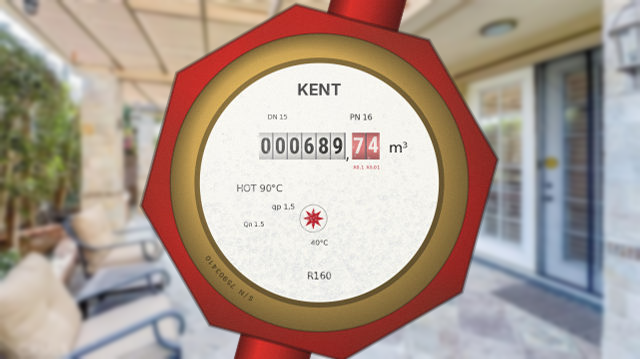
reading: {"value": 689.74, "unit": "m³"}
